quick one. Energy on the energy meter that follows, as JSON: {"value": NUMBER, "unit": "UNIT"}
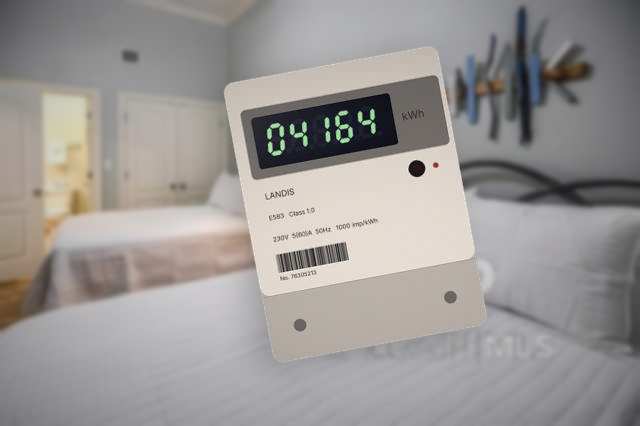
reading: {"value": 4164, "unit": "kWh"}
